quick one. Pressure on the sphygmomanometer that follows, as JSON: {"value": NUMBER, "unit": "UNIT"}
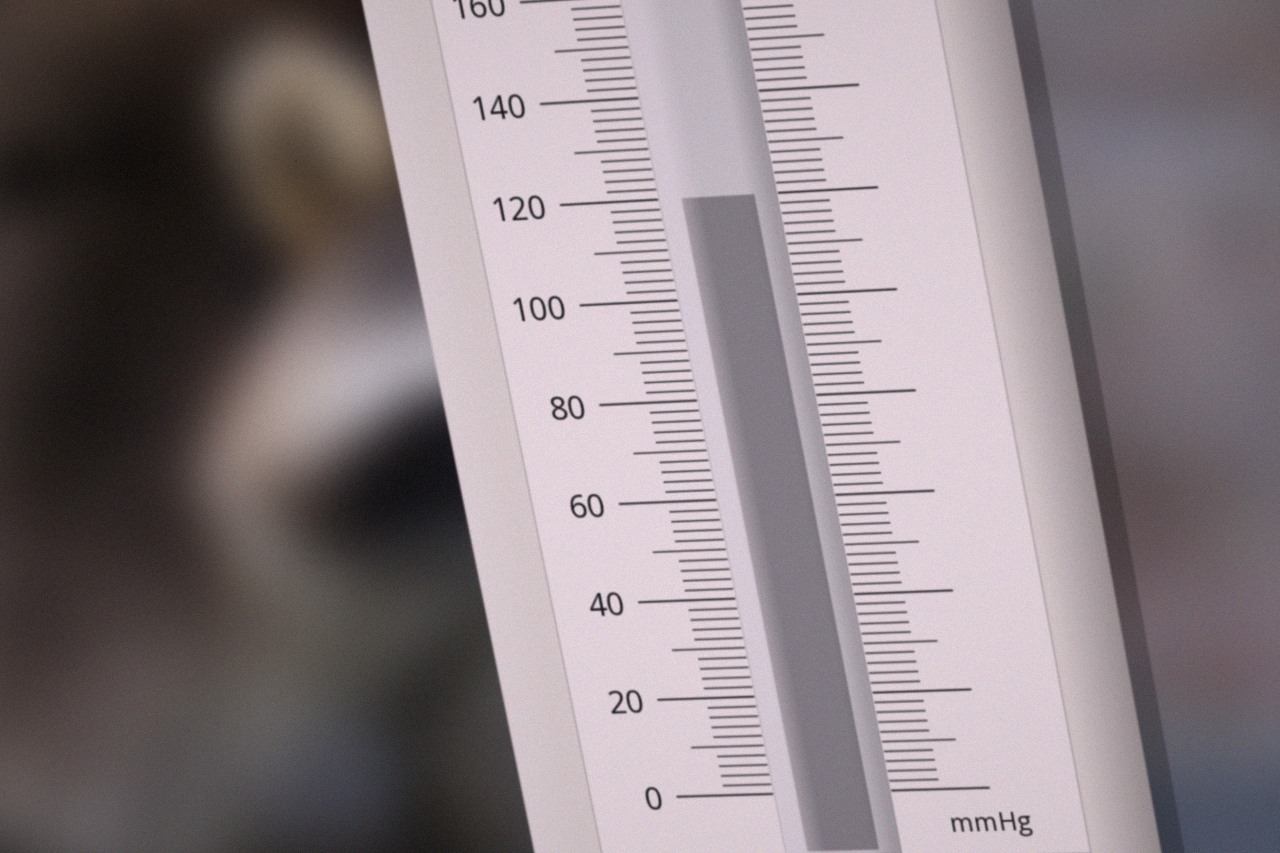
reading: {"value": 120, "unit": "mmHg"}
